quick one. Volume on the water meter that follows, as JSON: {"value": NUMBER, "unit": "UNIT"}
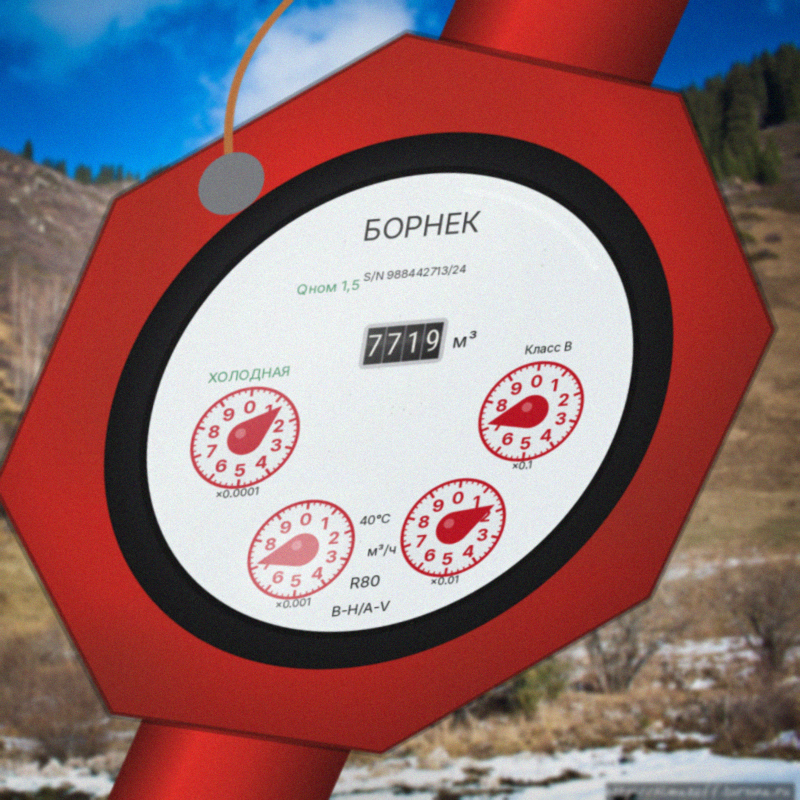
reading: {"value": 7719.7171, "unit": "m³"}
